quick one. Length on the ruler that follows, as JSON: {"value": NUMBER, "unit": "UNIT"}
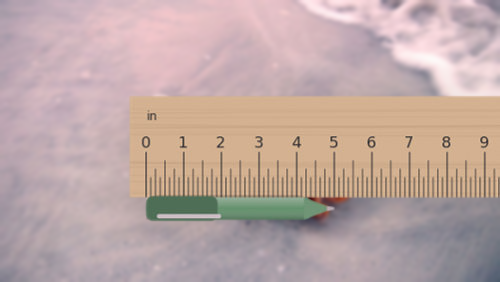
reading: {"value": 5, "unit": "in"}
